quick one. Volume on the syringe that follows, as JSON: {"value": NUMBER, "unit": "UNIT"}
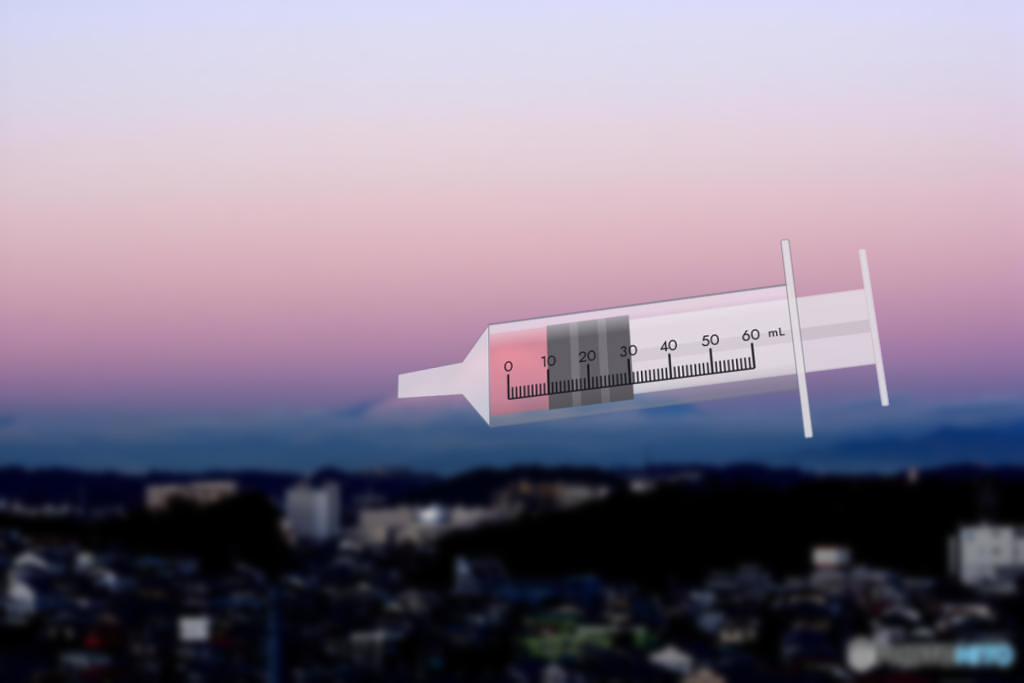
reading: {"value": 10, "unit": "mL"}
